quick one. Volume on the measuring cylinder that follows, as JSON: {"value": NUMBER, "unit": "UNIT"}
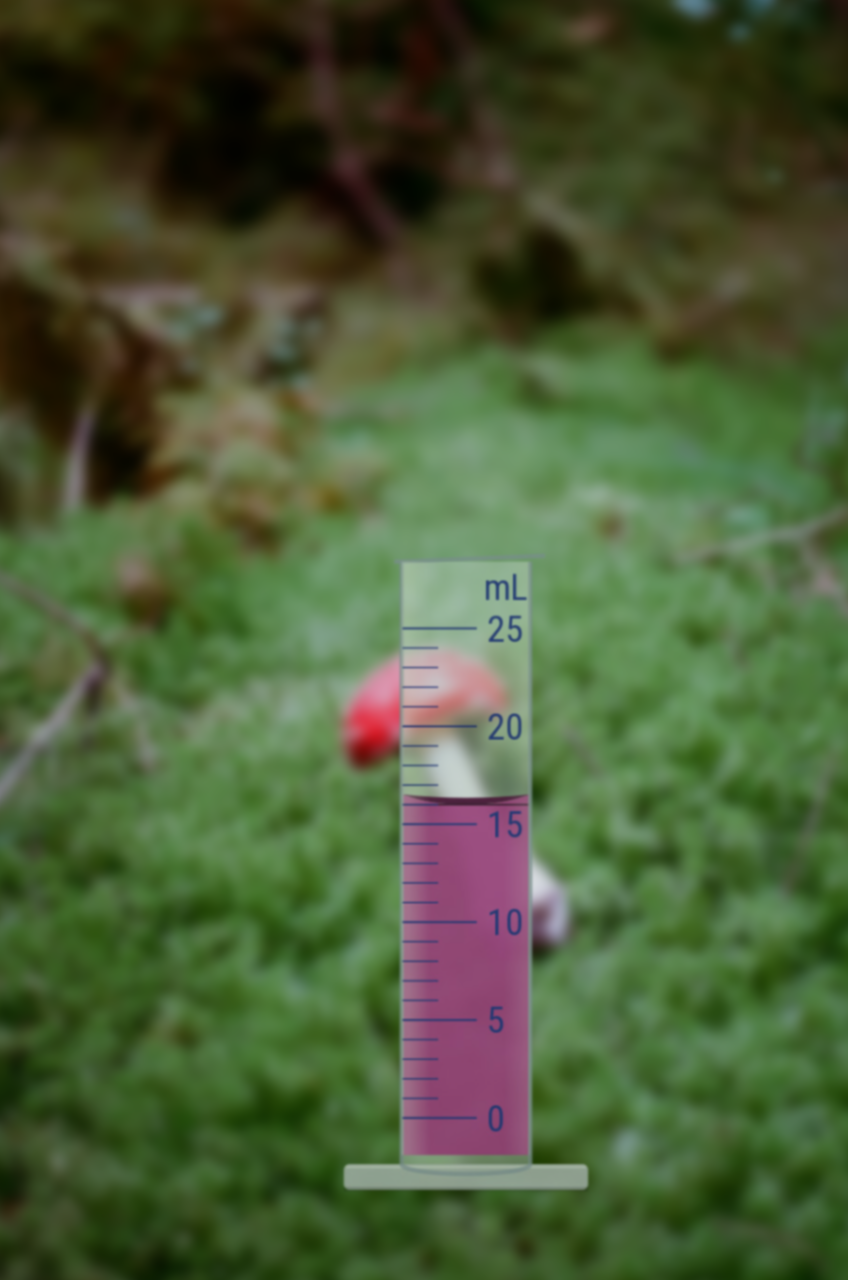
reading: {"value": 16, "unit": "mL"}
